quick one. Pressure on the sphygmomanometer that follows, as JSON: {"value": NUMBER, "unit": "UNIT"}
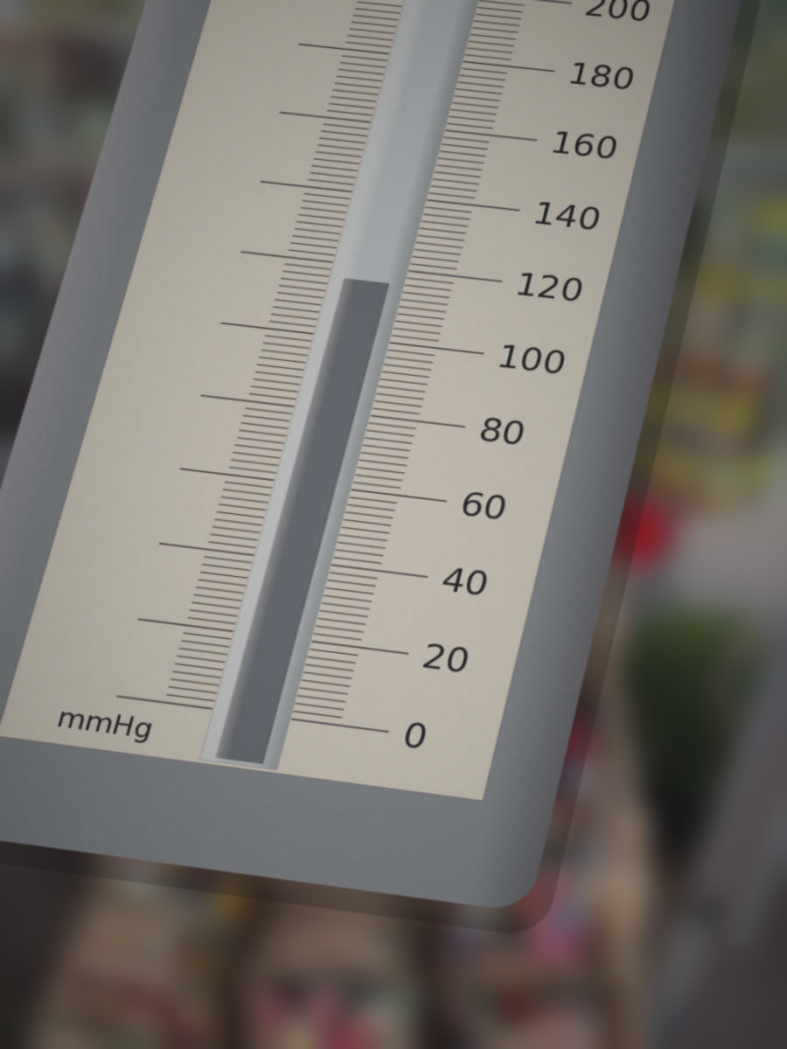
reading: {"value": 116, "unit": "mmHg"}
